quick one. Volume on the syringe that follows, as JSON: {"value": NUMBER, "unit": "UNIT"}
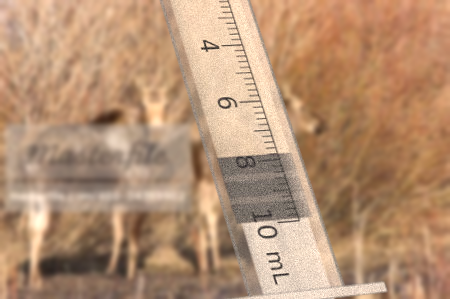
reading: {"value": 7.8, "unit": "mL"}
